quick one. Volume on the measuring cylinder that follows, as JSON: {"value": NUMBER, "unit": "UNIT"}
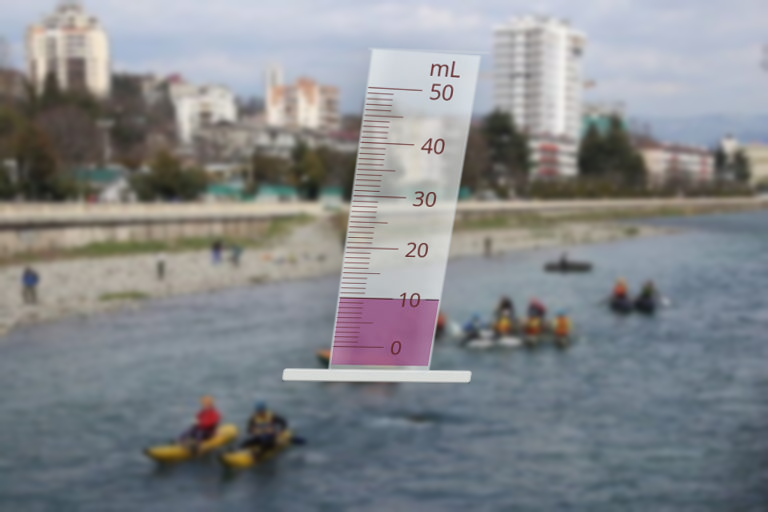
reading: {"value": 10, "unit": "mL"}
